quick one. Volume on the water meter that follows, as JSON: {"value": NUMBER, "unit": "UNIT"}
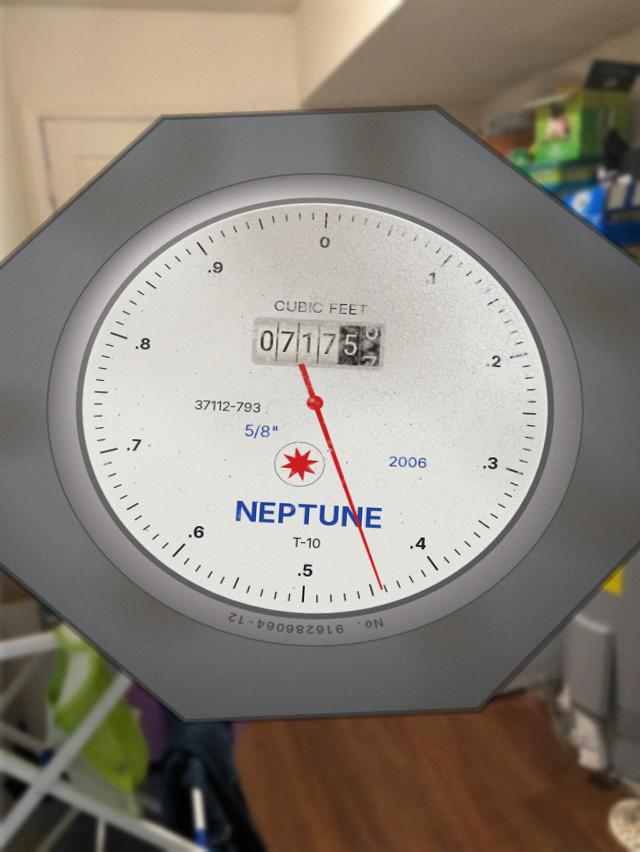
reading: {"value": 71756.44, "unit": "ft³"}
